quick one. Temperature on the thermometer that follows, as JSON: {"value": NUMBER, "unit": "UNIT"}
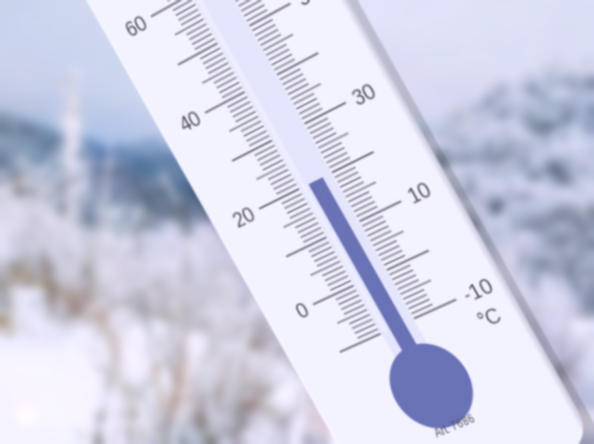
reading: {"value": 20, "unit": "°C"}
